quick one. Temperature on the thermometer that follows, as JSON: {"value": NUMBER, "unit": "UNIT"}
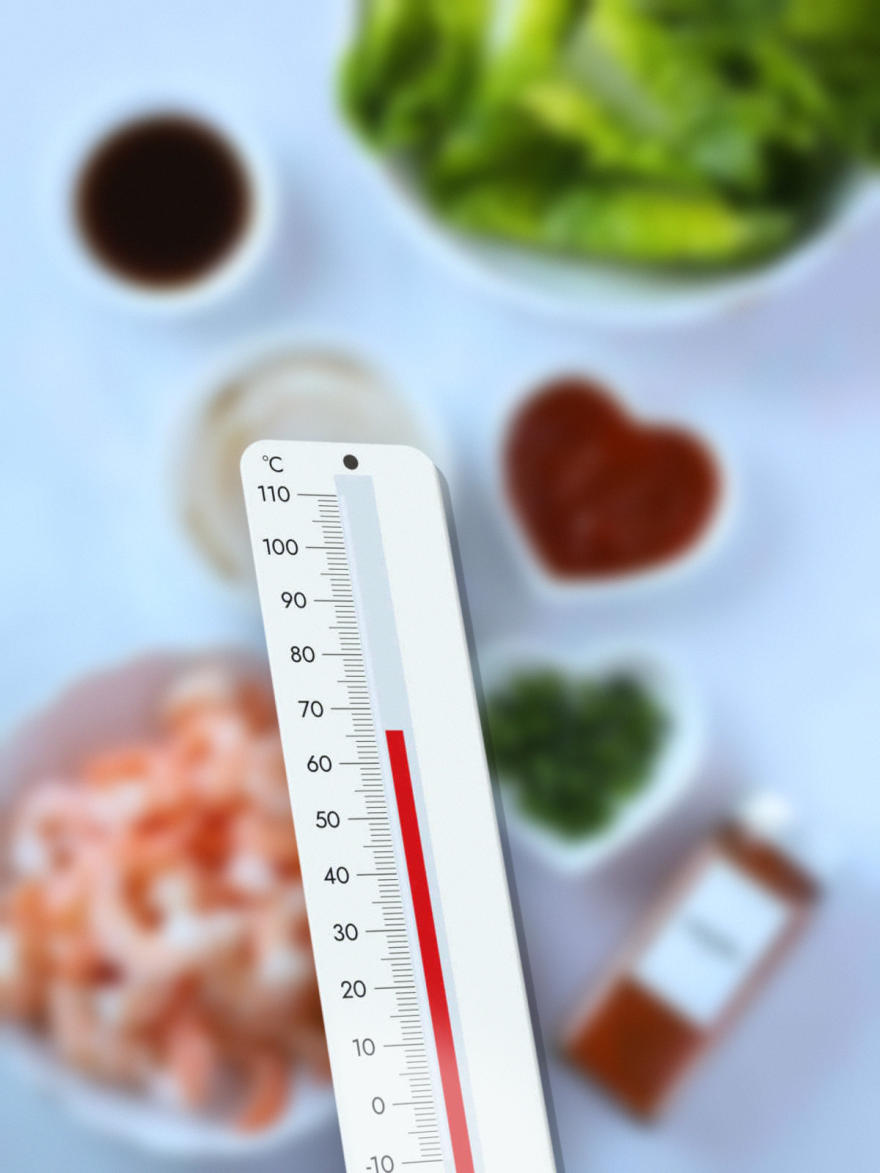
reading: {"value": 66, "unit": "°C"}
